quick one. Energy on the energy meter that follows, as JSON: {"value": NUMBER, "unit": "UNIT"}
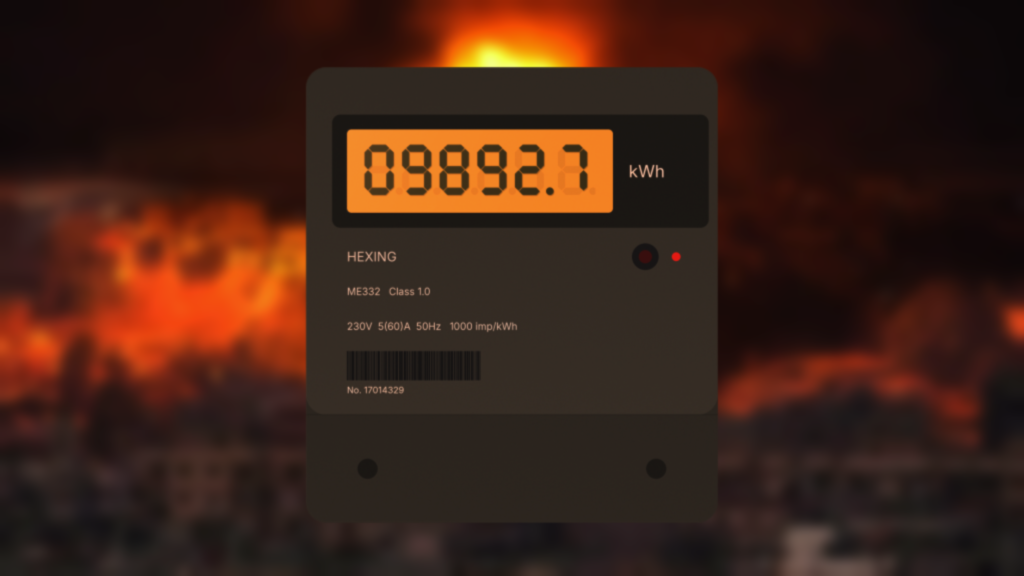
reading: {"value": 9892.7, "unit": "kWh"}
